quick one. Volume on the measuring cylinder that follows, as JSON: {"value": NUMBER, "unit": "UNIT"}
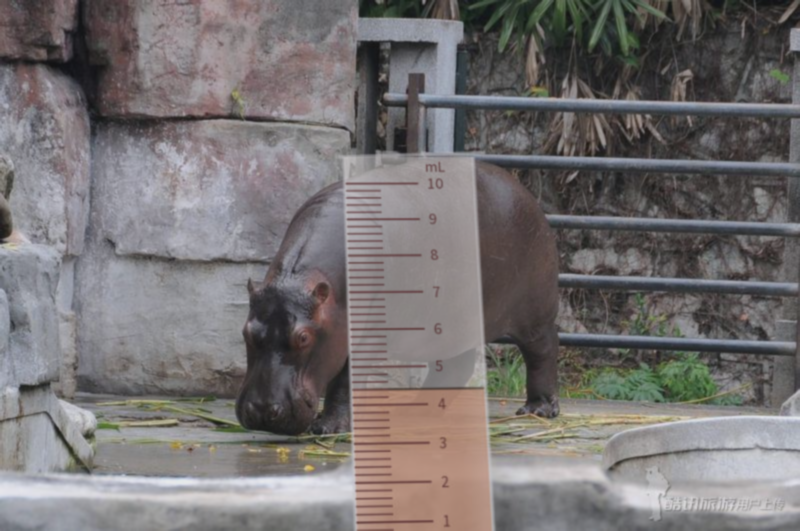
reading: {"value": 4.4, "unit": "mL"}
